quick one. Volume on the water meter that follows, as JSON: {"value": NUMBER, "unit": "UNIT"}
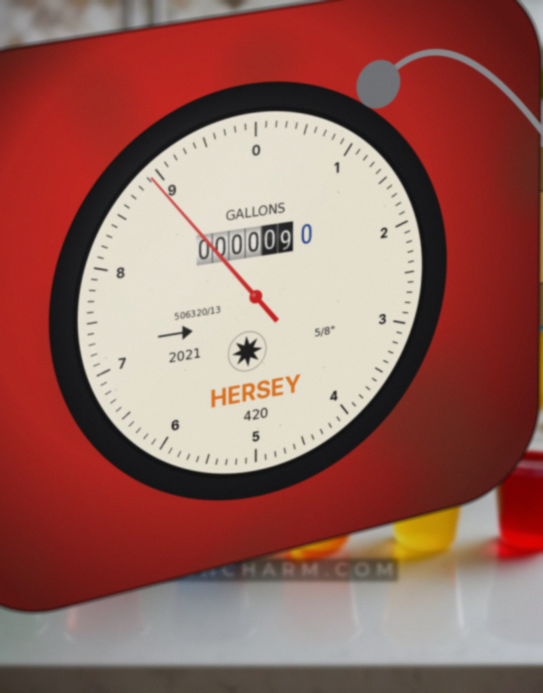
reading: {"value": 88.9, "unit": "gal"}
